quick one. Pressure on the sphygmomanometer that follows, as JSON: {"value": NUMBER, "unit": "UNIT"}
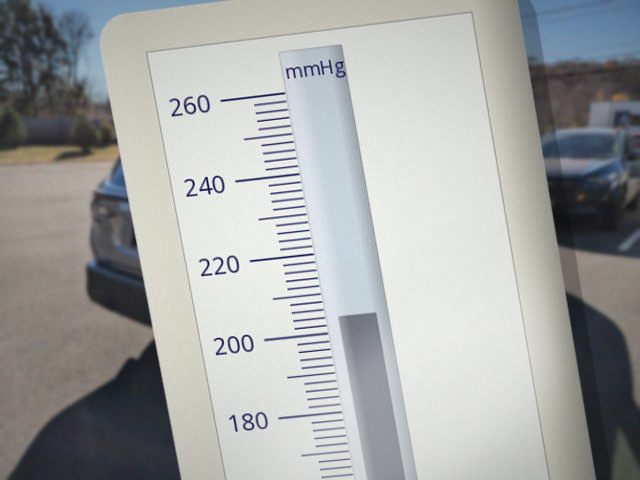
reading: {"value": 204, "unit": "mmHg"}
